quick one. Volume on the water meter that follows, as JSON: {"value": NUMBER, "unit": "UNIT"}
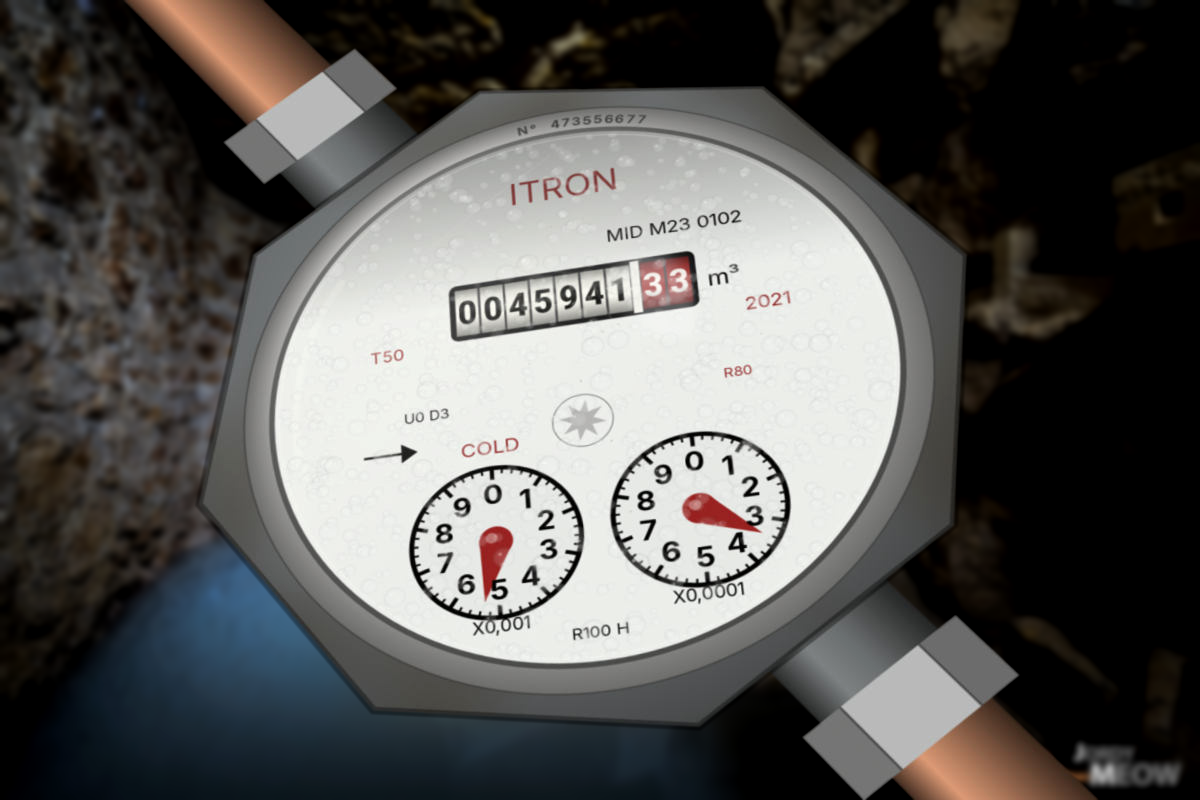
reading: {"value": 45941.3353, "unit": "m³"}
